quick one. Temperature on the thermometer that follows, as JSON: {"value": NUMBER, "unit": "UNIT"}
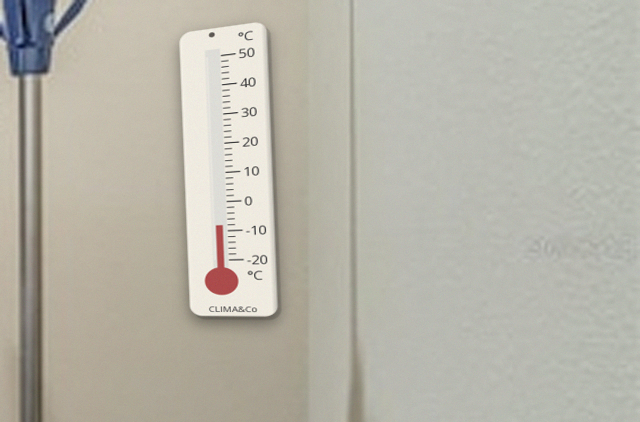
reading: {"value": -8, "unit": "°C"}
